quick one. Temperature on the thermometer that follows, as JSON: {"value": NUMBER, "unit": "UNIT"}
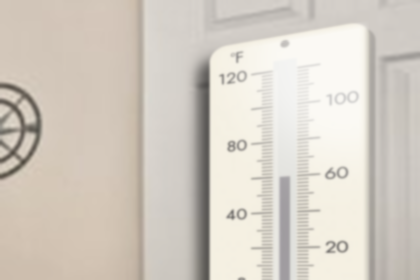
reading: {"value": 60, "unit": "°F"}
